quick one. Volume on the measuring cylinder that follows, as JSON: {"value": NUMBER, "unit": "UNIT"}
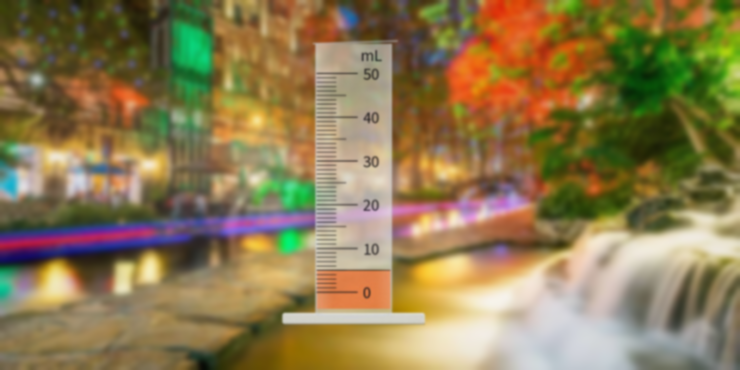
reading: {"value": 5, "unit": "mL"}
